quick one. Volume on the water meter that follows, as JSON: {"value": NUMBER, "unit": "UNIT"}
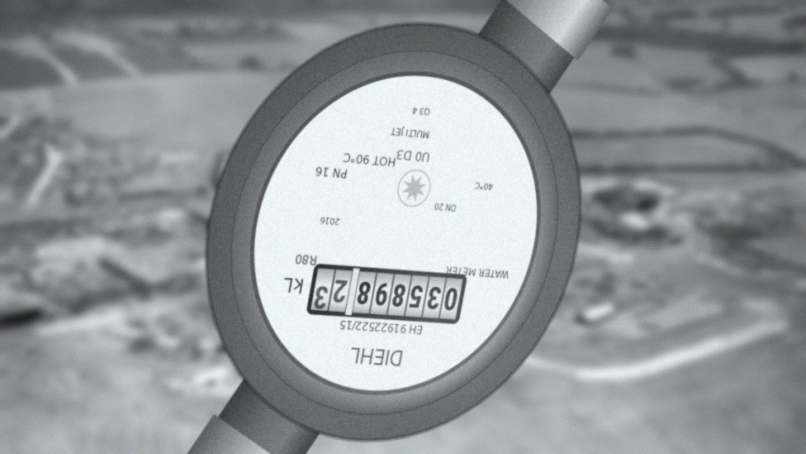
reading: {"value": 35898.23, "unit": "kL"}
